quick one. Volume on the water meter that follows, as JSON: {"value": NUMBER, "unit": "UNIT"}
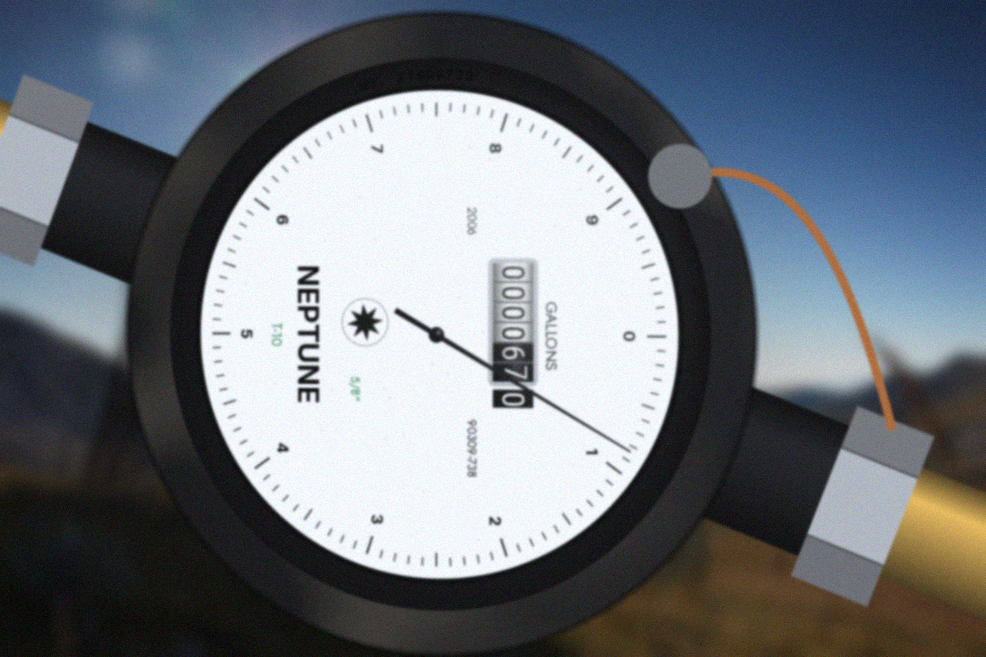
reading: {"value": 670.8, "unit": "gal"}
